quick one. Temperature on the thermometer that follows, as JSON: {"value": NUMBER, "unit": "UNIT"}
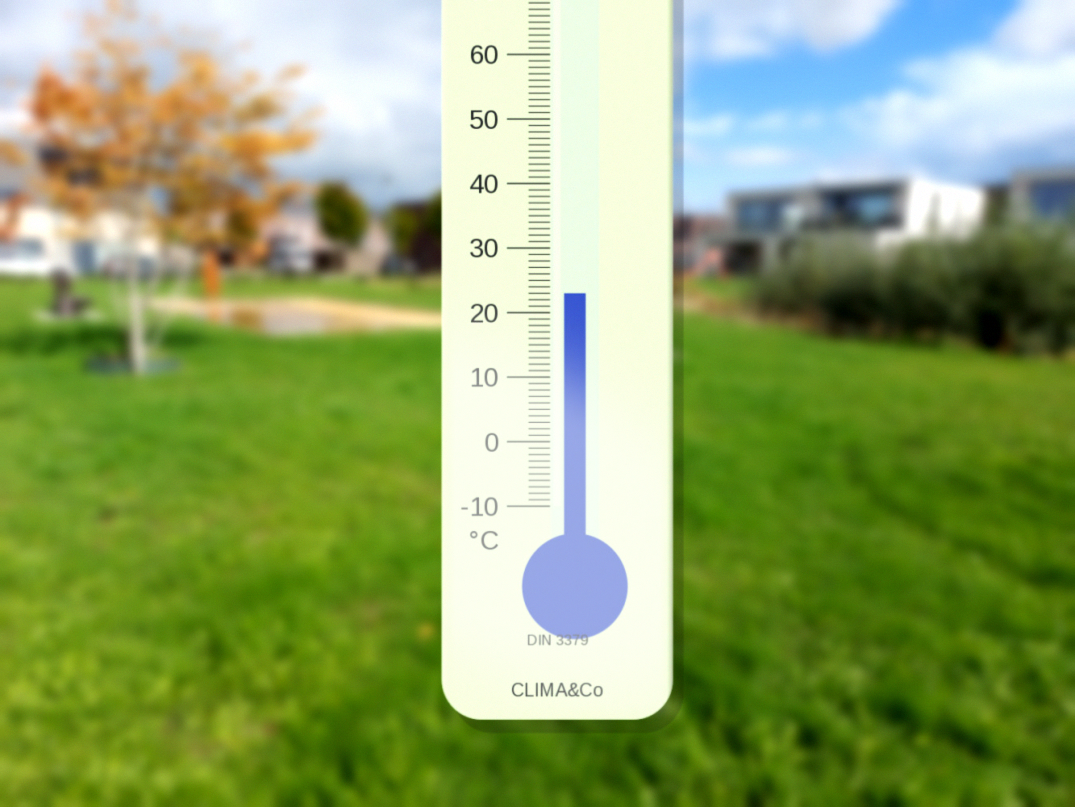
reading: {"value": 23, "unit": "°C"}
